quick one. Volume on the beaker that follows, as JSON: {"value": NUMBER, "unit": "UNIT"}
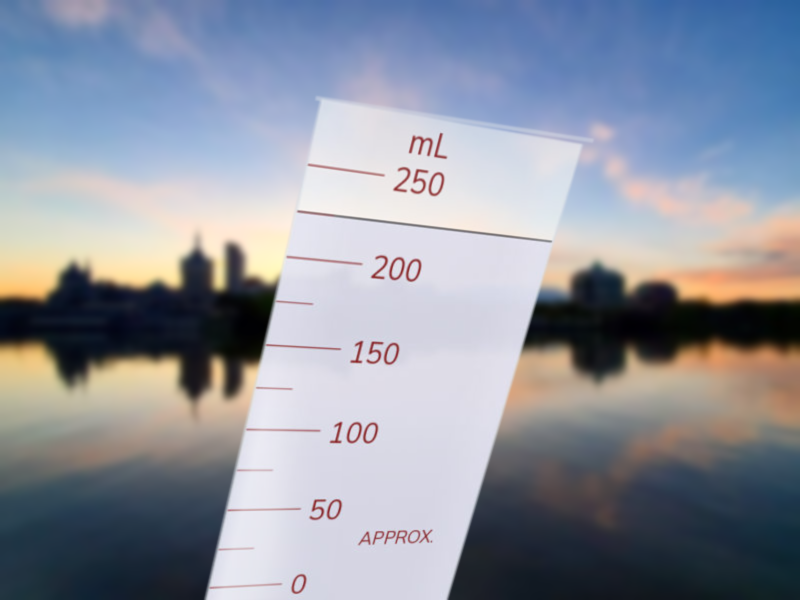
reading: {"value": 225, "unit": "mL"}
